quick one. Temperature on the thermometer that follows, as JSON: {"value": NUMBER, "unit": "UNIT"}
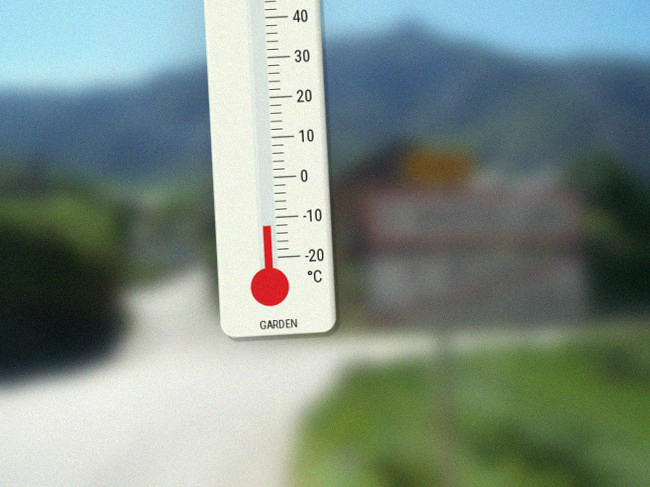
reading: {"value": -12, "unit": "°C"}
